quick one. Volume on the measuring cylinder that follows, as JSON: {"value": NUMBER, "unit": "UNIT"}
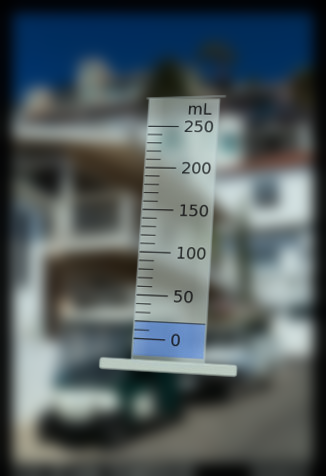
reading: {"value": 20, "unit": "mL"}
